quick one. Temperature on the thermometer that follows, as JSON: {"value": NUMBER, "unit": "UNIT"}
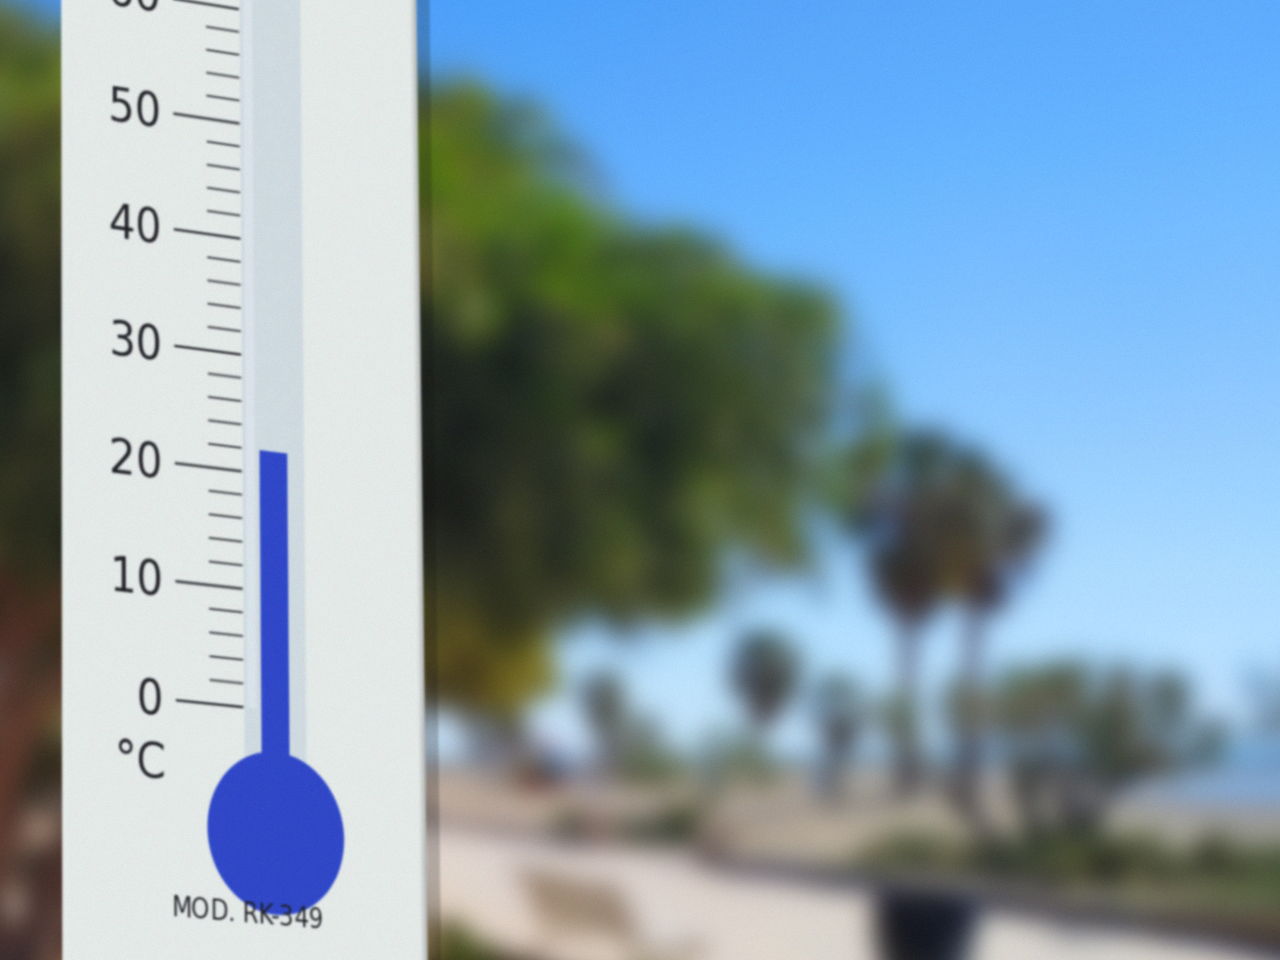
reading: {"value": 22, "unit": "°C"}
